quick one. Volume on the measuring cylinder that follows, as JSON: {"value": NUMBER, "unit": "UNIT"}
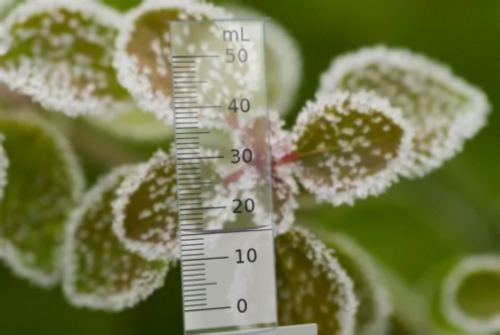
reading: {"value": 15, "unit": "mL"}
